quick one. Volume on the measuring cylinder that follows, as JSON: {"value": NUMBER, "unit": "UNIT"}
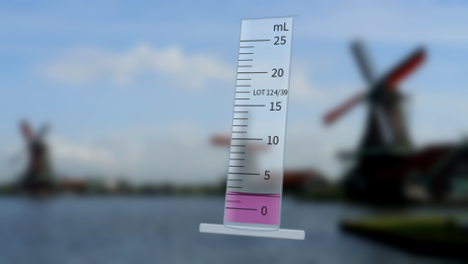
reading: {"value": 2, "unit": "mL"}
